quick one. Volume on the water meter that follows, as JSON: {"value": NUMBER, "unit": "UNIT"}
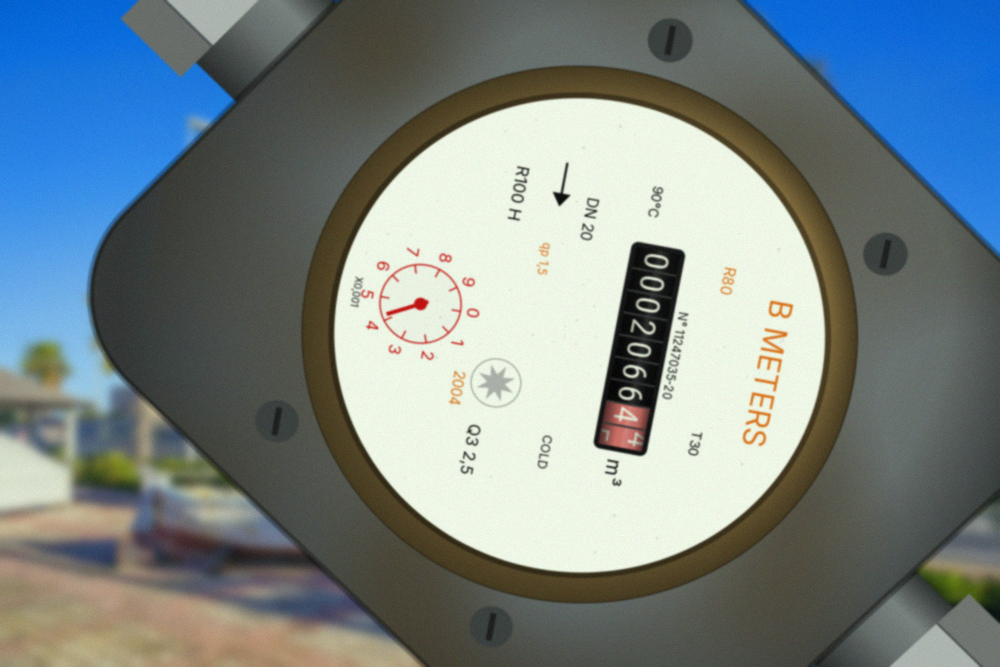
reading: {"value": 2066.444, "unit": "m³"}
